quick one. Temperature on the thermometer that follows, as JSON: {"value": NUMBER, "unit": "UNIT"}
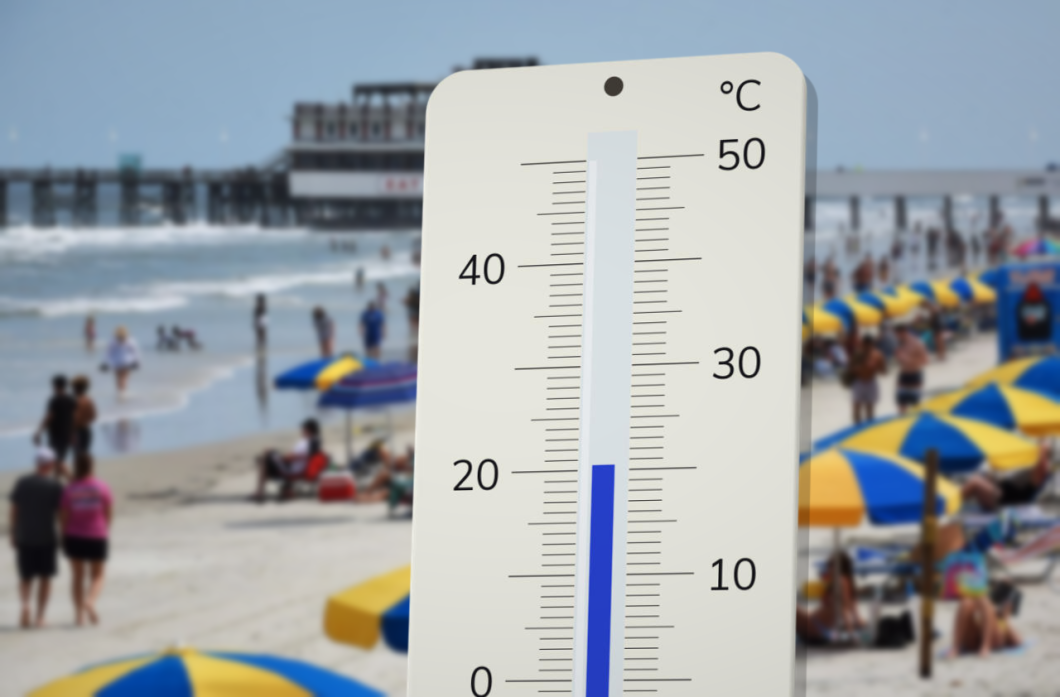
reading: {"value": 20.5, "unit": "°C"}
